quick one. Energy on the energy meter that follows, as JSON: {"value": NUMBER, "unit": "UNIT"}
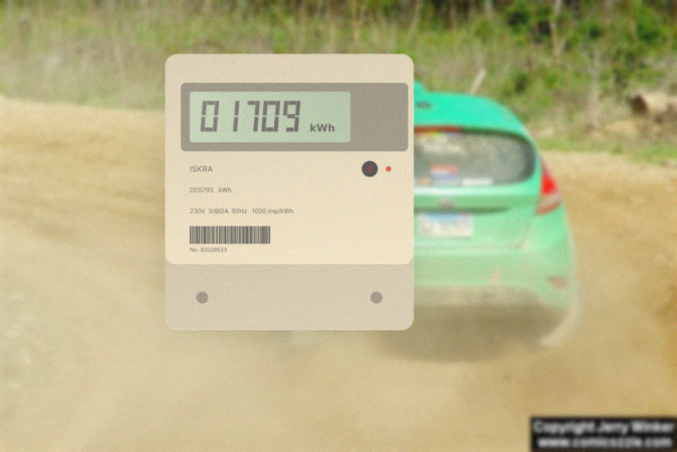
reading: {"value": 1709, "unit": "kWh"}
